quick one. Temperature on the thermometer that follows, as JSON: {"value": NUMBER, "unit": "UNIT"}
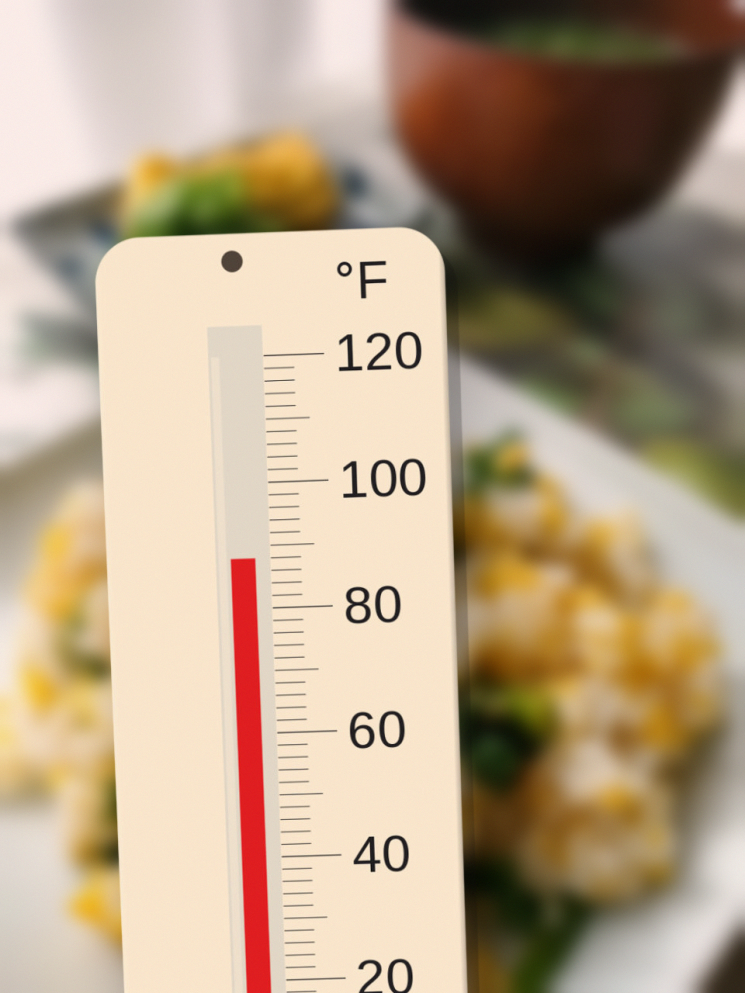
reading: {"value": 88, "unit": "°F"}
